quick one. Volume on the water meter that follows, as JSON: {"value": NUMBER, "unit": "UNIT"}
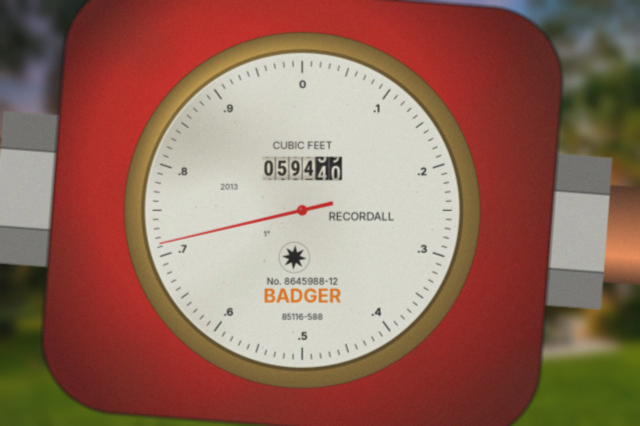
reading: {"value": 59439.71, "unit": "ft³"}
